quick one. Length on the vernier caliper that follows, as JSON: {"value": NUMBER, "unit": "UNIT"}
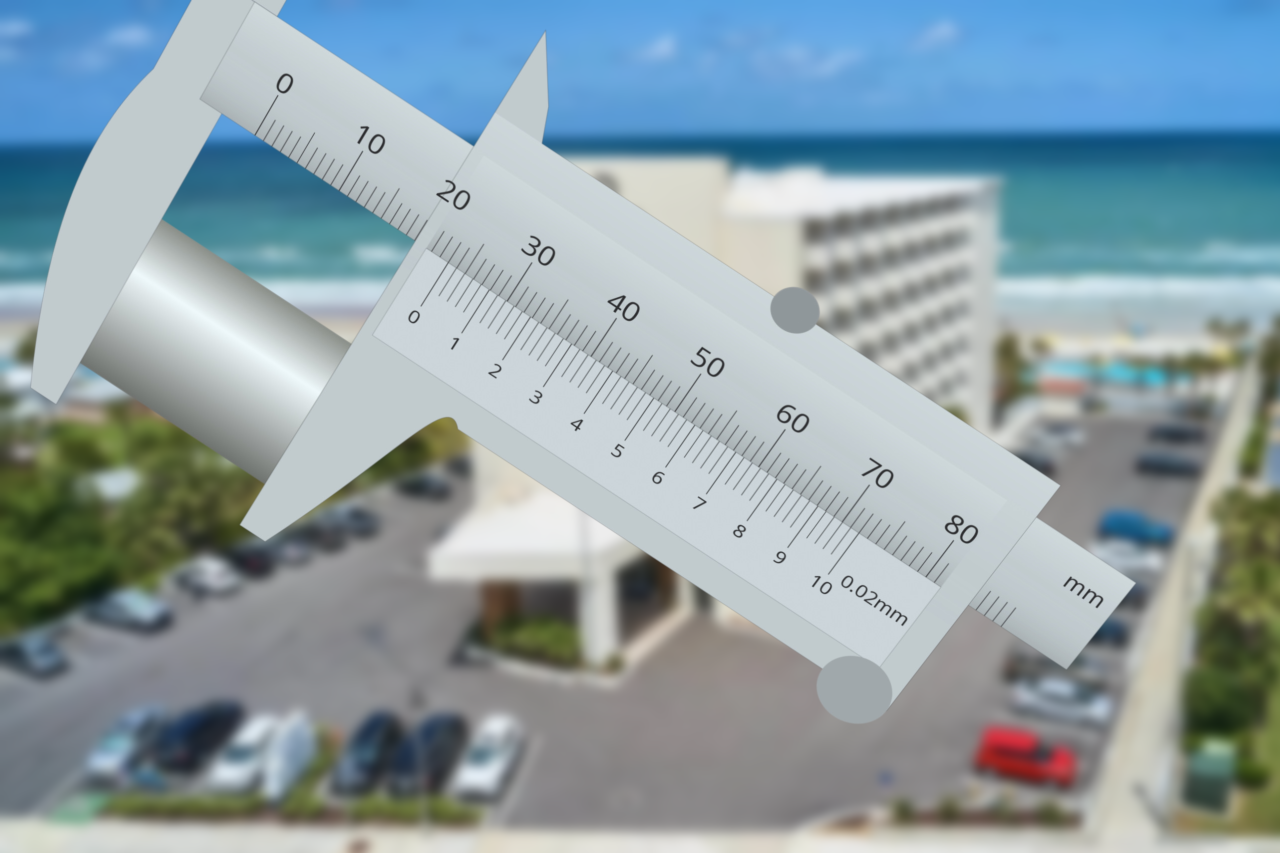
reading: {"value": 23.0, "unit": "mm"}
